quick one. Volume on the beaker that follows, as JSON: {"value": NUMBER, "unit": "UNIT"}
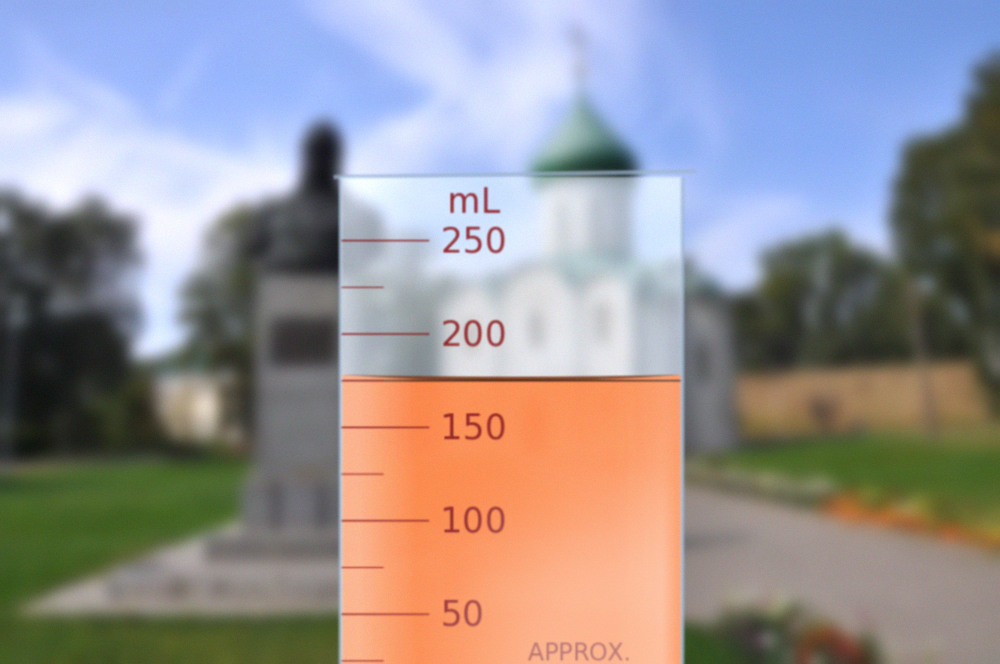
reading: {"value": 175, "unit": "mL"}
